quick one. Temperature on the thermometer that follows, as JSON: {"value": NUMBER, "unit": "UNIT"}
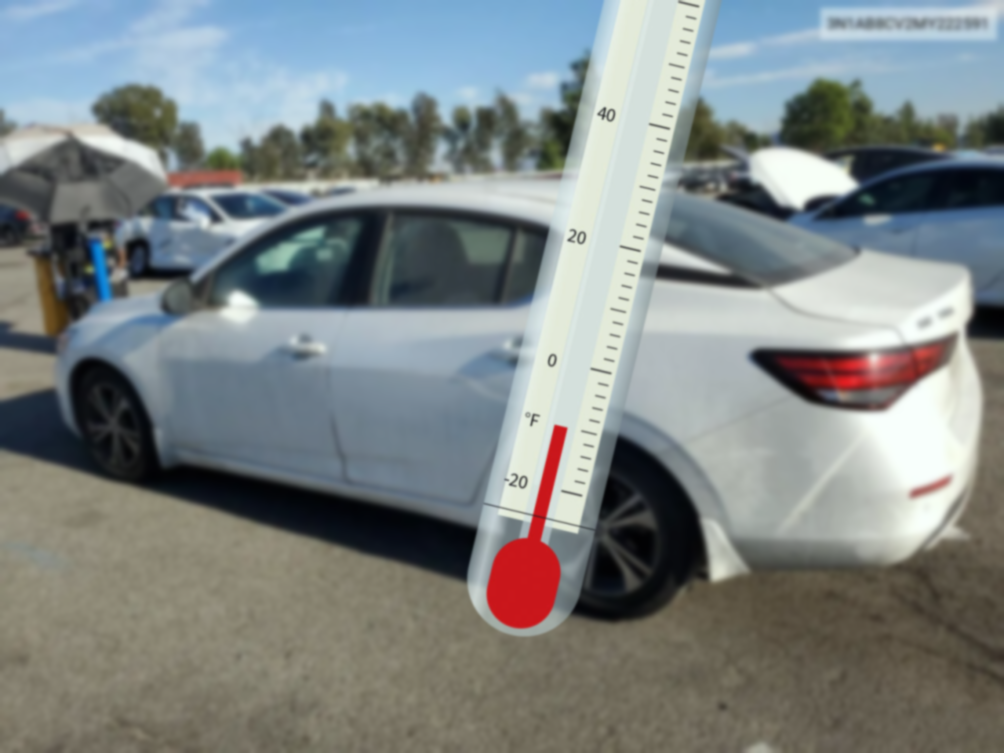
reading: {"value": -10, "unit": "°F"}
